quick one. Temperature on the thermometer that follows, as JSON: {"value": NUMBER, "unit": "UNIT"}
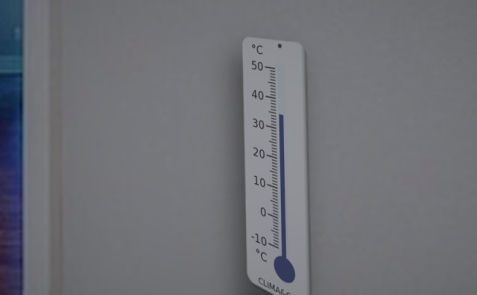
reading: {"value": 35, "unit": "°C"}
